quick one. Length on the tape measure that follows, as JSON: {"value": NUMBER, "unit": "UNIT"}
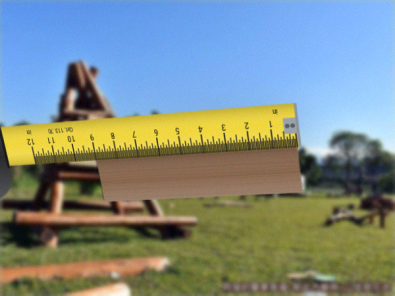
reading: {"value": 9, "unit": "in"}
